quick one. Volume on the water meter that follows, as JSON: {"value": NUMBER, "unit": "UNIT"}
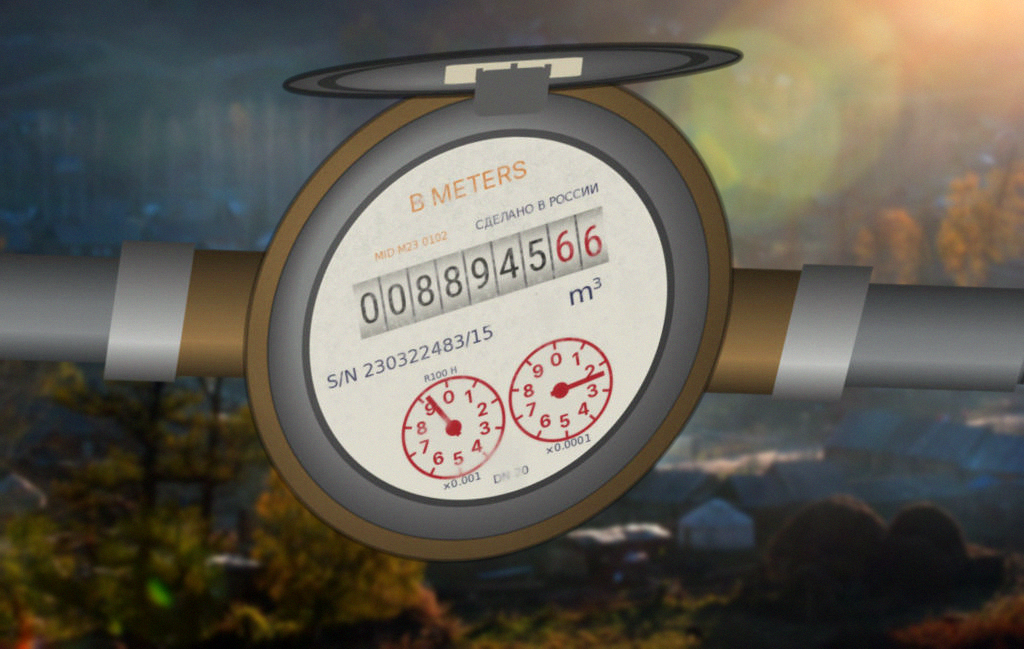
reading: {"value": 88945.6592, "unit": "m³"}
